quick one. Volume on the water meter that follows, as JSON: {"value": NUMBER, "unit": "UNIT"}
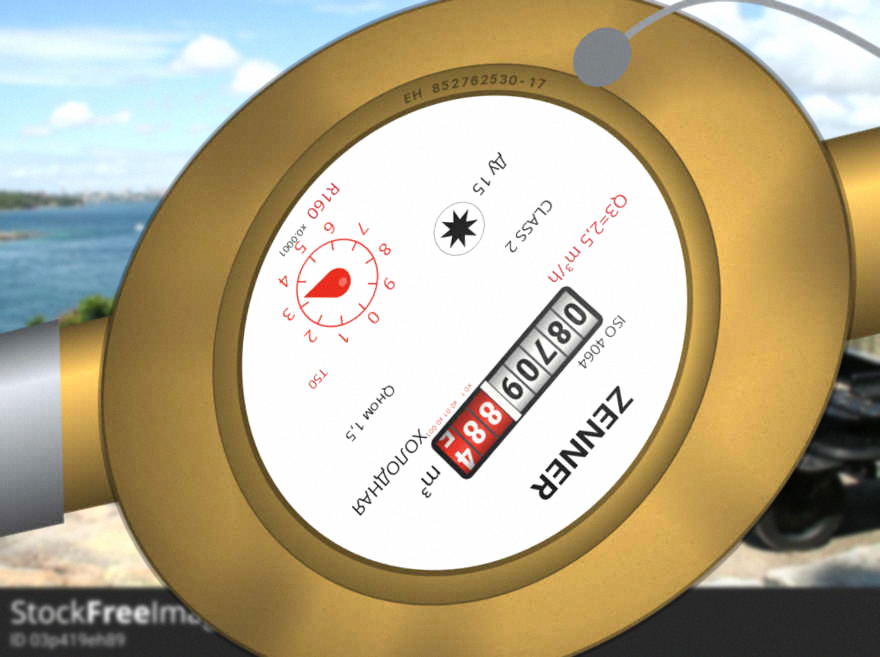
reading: {"value": 8709.8843, "unit": "m³"}
